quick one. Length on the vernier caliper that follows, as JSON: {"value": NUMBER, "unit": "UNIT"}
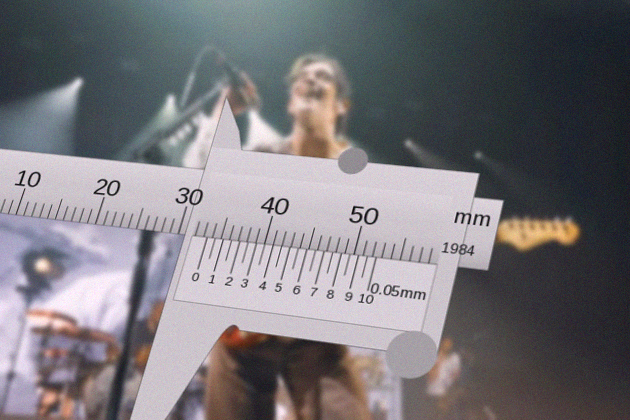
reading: {"value": 33.4, "unit": "mm"}
